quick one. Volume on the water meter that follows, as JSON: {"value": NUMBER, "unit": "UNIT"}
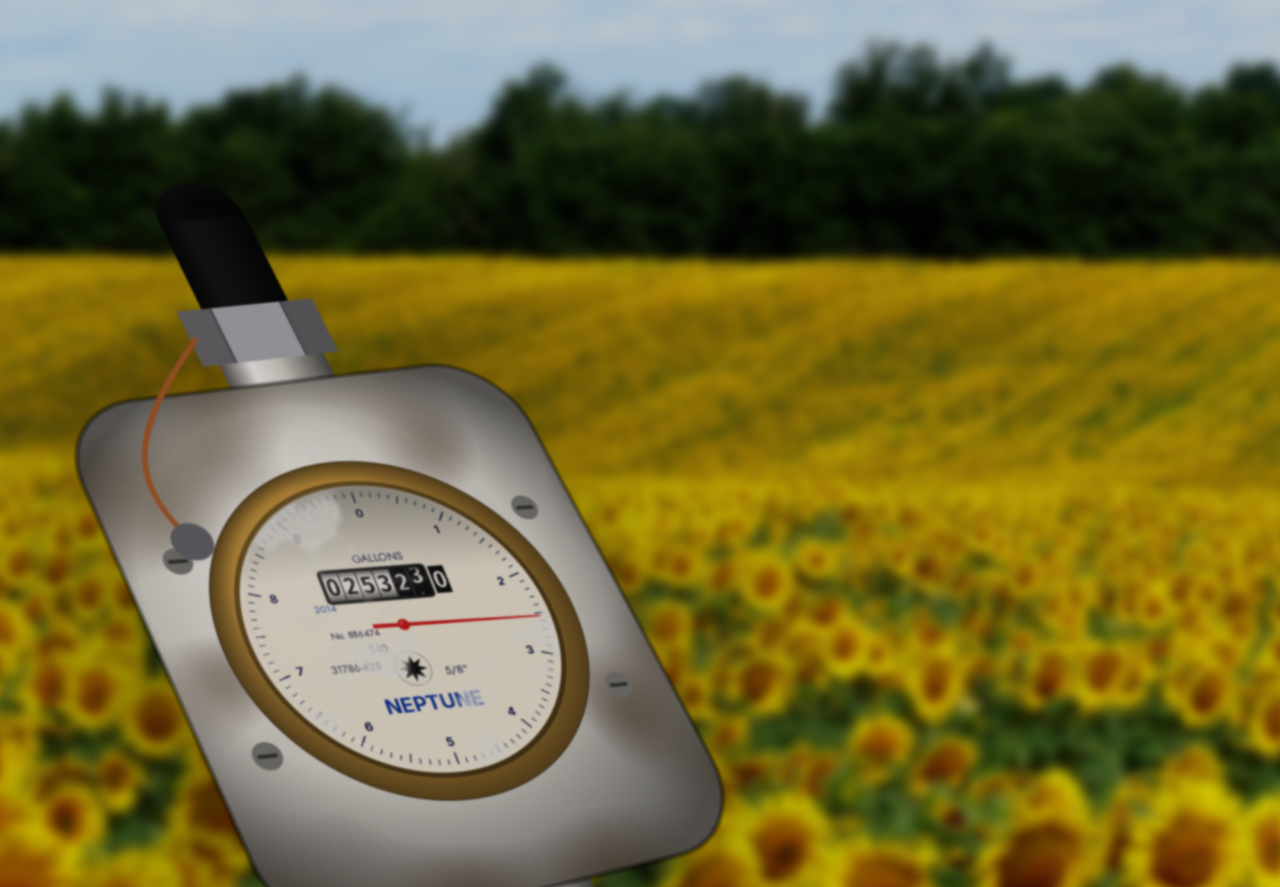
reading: {"value": 253232.5, "unit": "gal"}
